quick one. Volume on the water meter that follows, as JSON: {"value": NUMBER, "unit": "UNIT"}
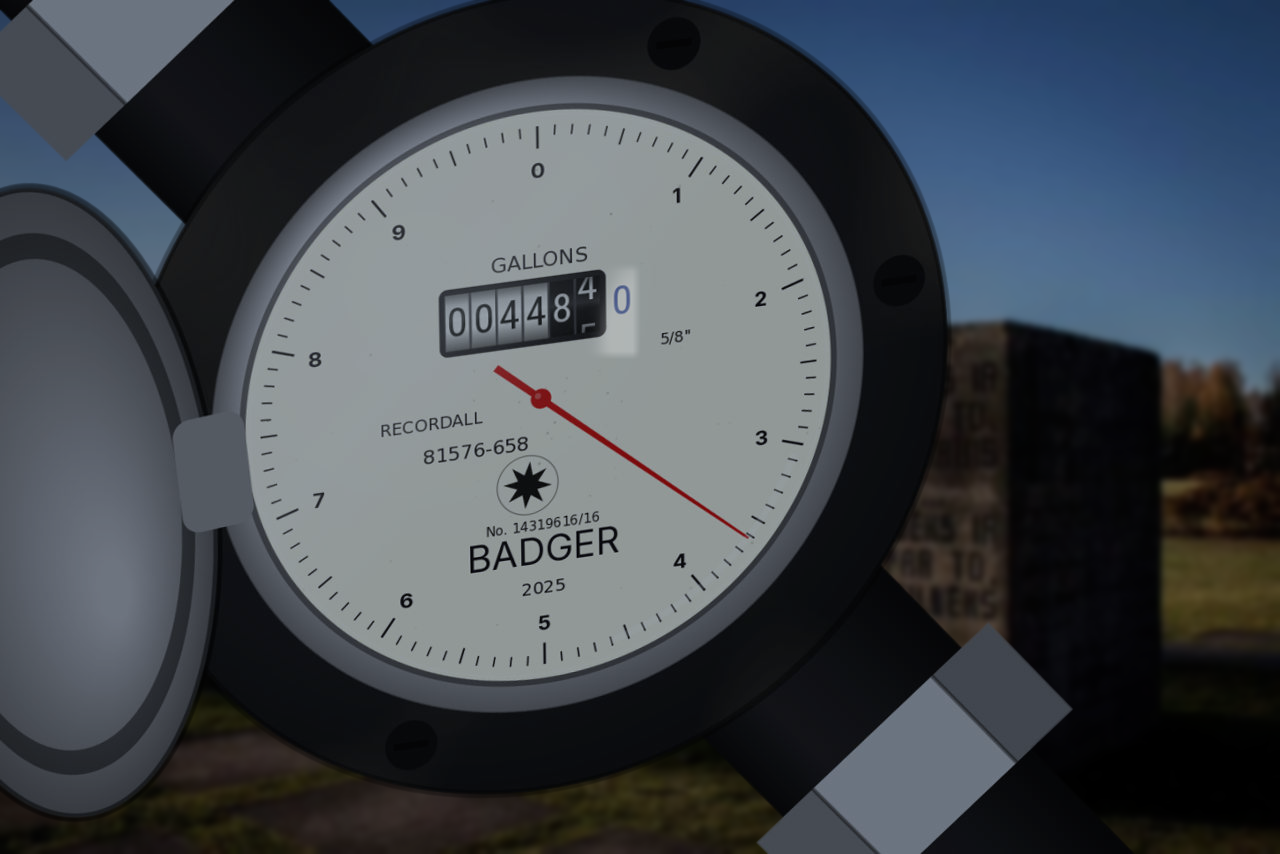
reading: {"value": 44843.6, "unit": "gal"}
